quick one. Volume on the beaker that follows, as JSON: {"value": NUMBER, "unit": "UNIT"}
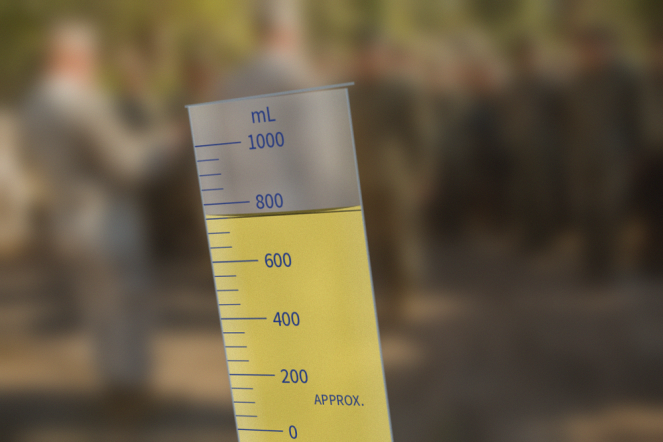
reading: {"value": 750, "unit": "mL"}
